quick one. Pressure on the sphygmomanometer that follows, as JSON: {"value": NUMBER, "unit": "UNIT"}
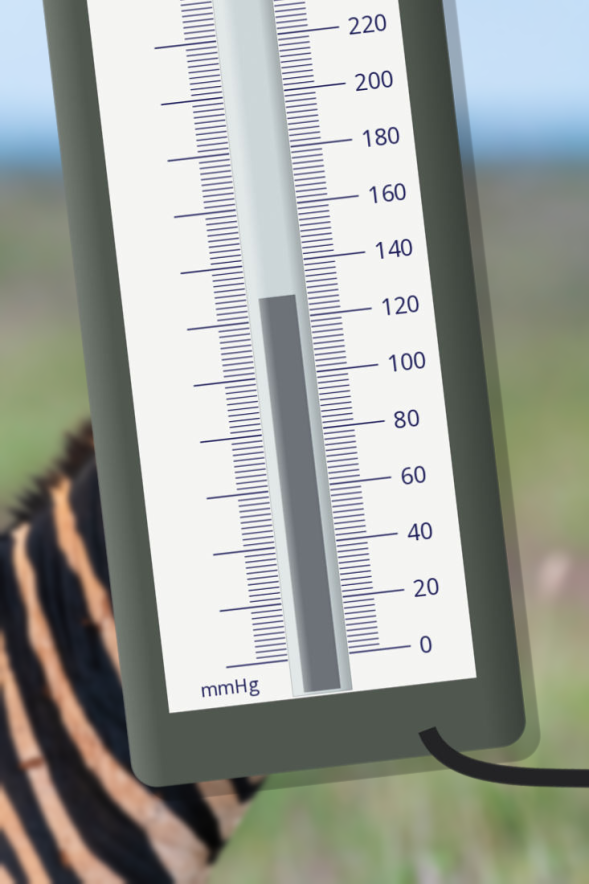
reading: {"value": 128, "unit": "mmHg"}
